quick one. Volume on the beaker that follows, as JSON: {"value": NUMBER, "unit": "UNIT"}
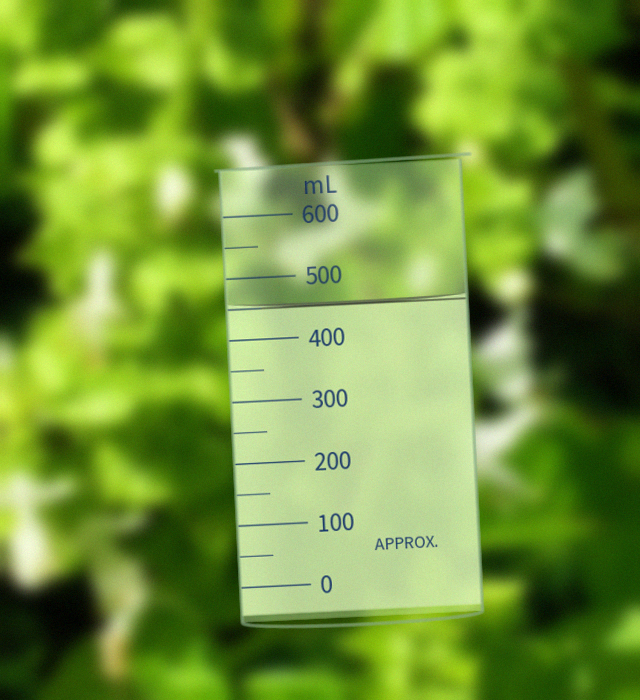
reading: {"value": 450, "unit": "mL"}
